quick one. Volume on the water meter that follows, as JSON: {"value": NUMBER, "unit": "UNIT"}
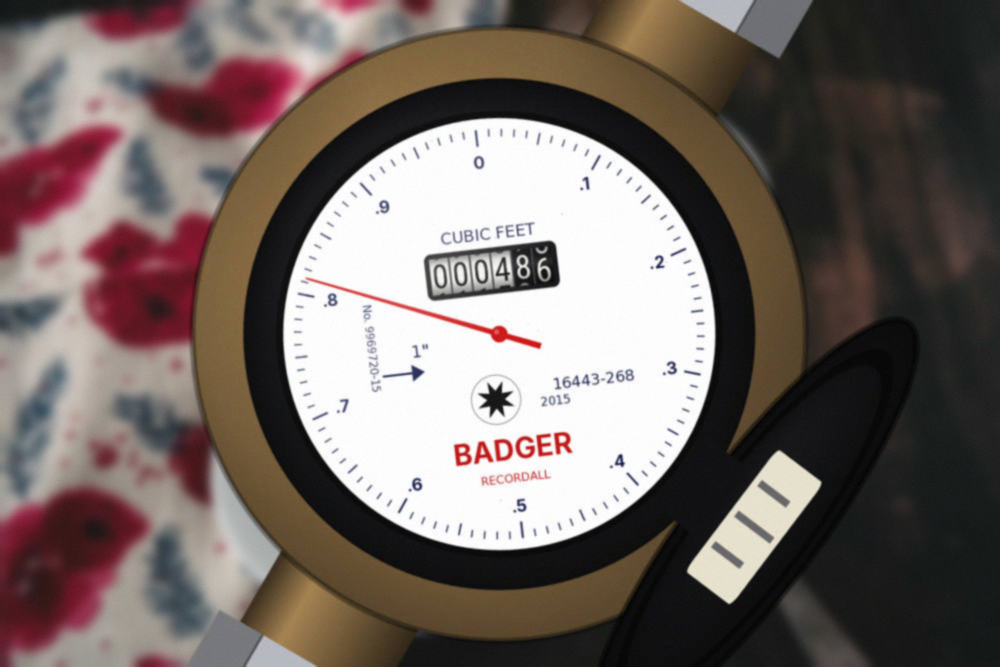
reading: {"value": 485.81, "unit": "ft³"}
